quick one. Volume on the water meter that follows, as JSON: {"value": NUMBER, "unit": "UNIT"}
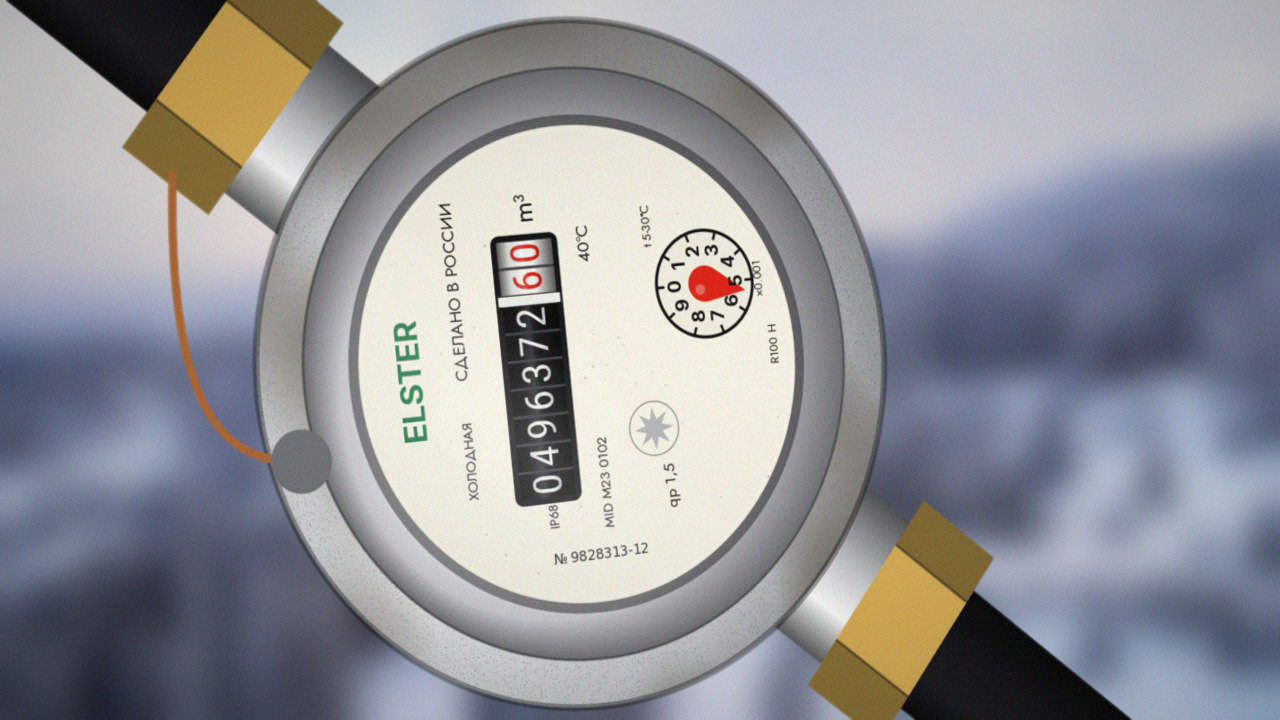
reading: {"value": 496372.605, "unit": "m³"}
